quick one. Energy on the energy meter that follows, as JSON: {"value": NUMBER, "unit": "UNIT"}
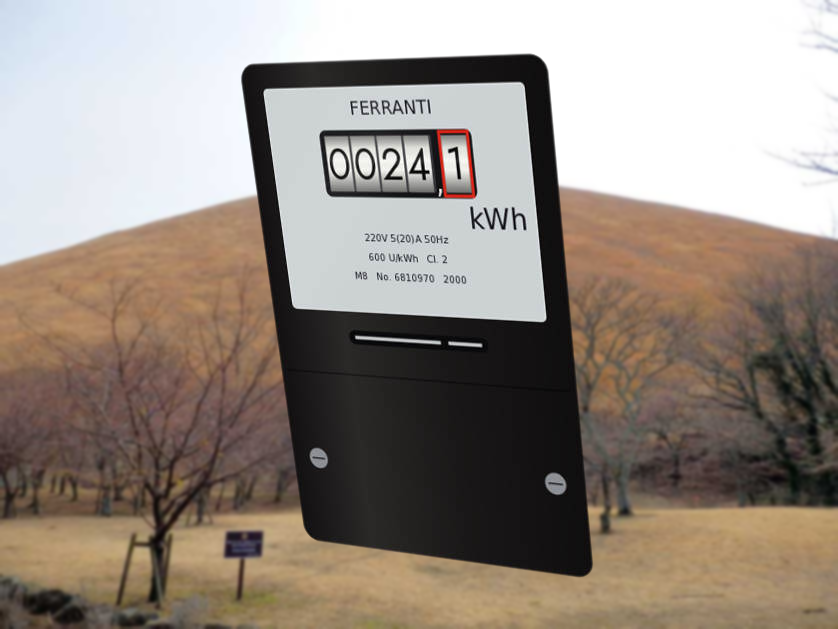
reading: {"value": 24.1, "unit": "kWh"}
